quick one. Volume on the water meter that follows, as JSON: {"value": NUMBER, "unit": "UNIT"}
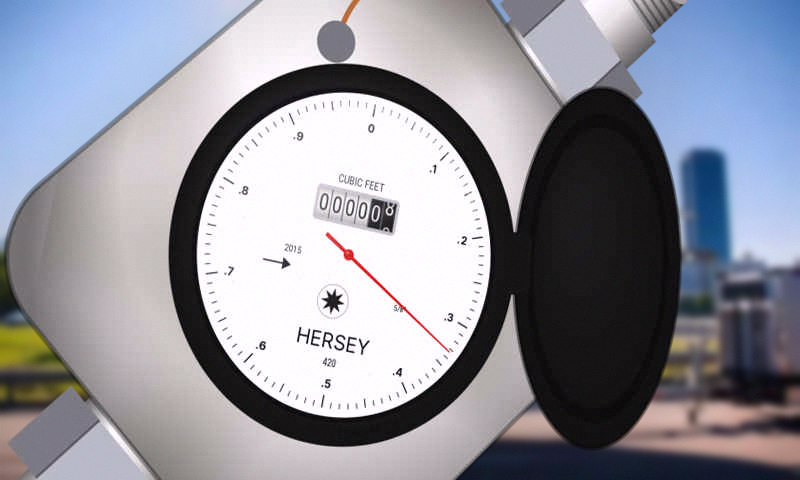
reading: {"value": 8.33, "unit": "ft³"}
